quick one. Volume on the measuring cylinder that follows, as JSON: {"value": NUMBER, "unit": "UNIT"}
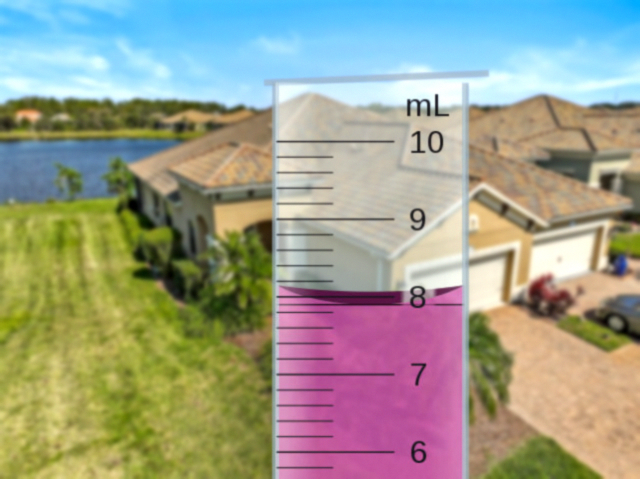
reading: {"value": 7.9, "unit": "mL"}
